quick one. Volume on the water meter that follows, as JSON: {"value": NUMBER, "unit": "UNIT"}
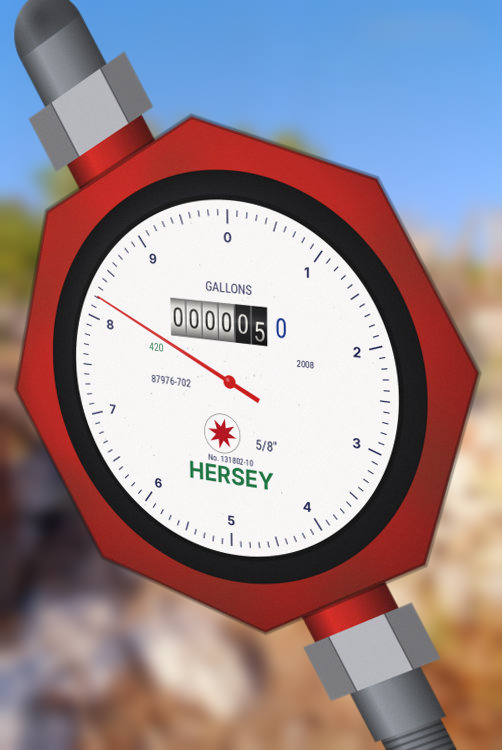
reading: {"value": 48.2, "unit": "gal"}
